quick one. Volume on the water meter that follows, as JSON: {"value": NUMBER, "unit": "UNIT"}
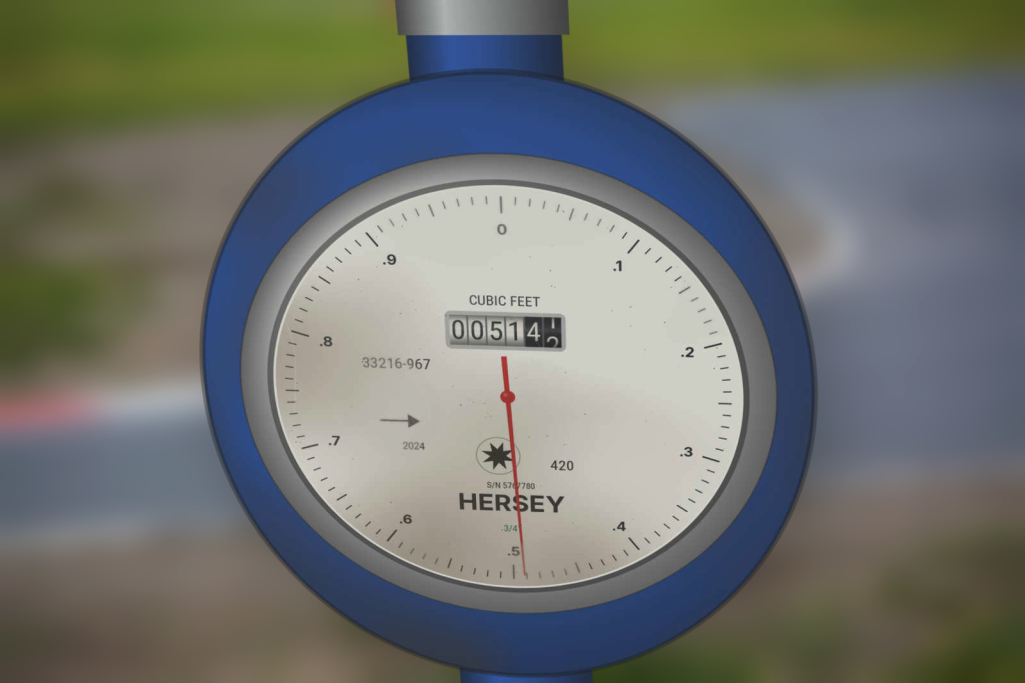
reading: {"value": 5141.49, "unit": "ft³"}
